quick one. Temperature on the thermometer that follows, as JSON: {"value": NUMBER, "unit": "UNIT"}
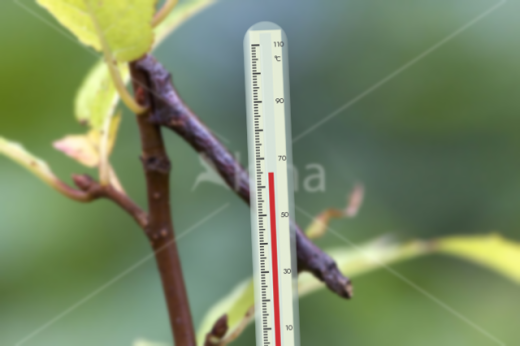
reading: {"value": 65, "unit": "°C"}
